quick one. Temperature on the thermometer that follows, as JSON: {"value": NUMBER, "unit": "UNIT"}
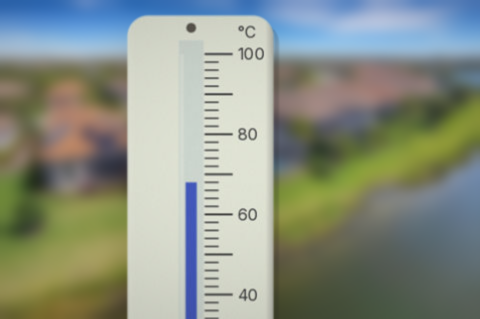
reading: {"value": 68, "unit": "°C"}
